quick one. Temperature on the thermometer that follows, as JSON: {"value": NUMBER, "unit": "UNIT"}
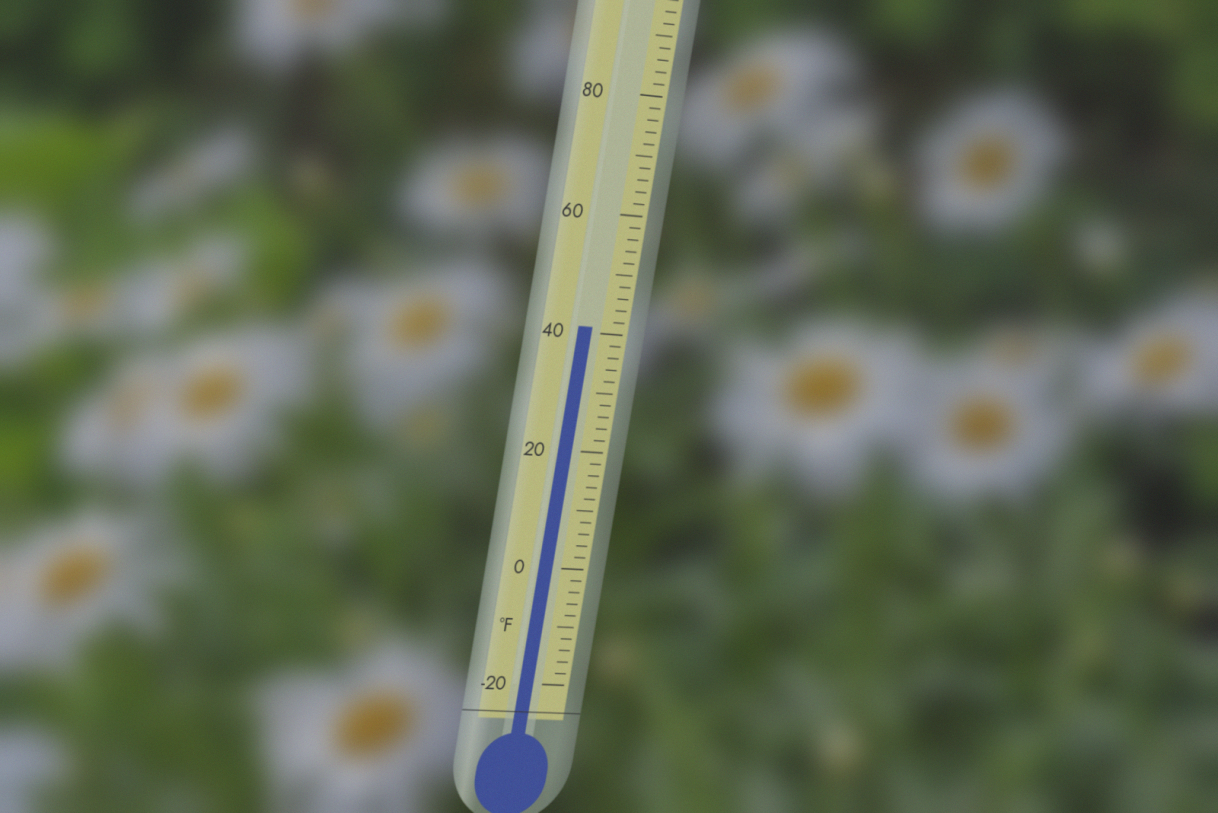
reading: {"value": 41, "unit": "°F"}
